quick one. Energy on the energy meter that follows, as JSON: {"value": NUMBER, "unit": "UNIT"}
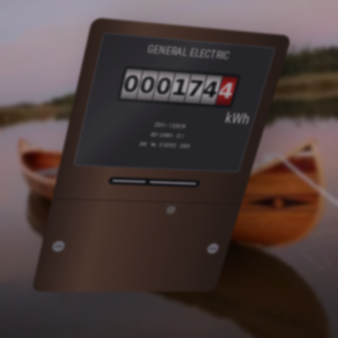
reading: {"value": 174.4, "unit": "kWh"}
